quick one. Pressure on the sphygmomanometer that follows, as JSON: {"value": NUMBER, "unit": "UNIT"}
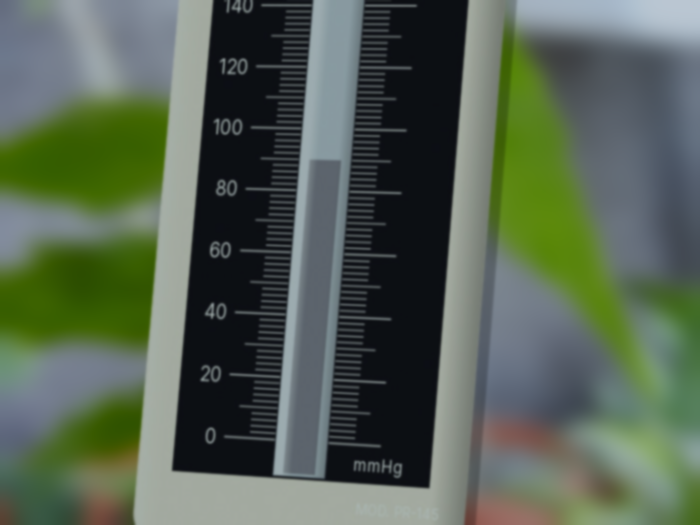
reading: {"value": 90, "unit": "mmHg"}
